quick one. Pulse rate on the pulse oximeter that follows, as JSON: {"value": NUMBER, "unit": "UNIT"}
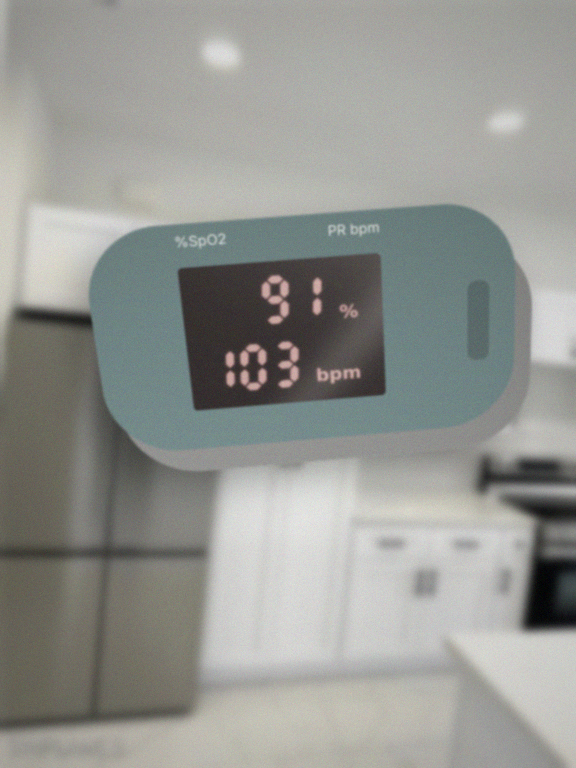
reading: {"value": 103, "unit": "bpm"}
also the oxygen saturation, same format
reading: {"value": 91, "unit": "%"}
